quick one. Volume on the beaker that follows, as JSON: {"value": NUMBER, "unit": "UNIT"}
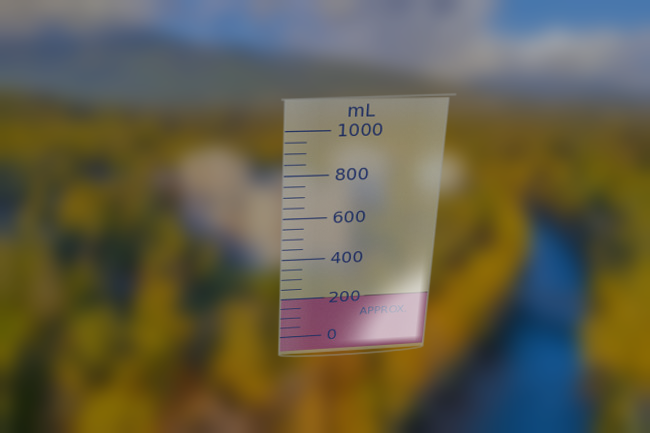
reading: {"value": 200, "unit": "mL"}
